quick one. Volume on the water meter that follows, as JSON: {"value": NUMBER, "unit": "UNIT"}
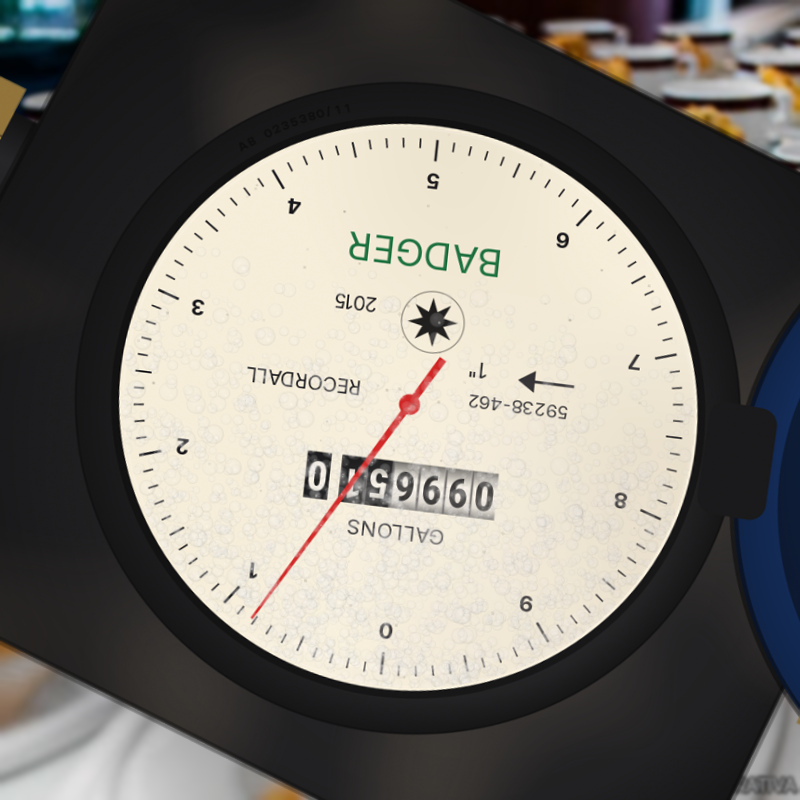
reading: {"value": 996510.8, "unit": "gal"}
